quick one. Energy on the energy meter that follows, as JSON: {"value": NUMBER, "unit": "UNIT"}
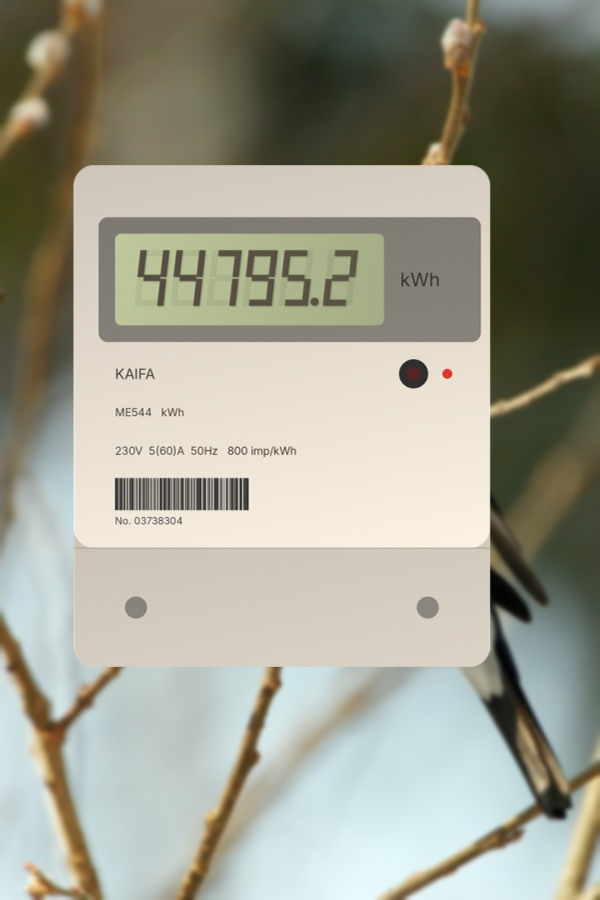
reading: {"value": 44795.2, "unit": "kWh"}
